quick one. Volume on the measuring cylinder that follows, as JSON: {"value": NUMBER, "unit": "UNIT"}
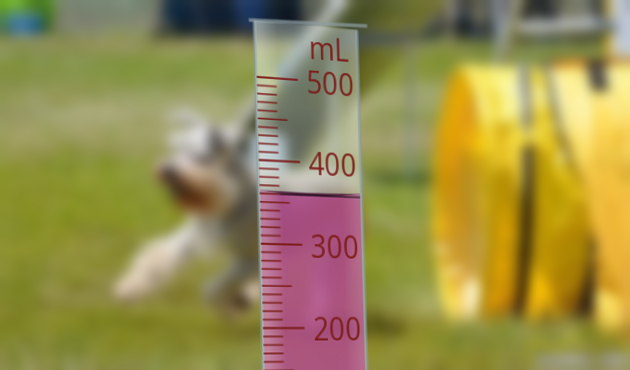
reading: {"value": 360, "unit": "mL"}
